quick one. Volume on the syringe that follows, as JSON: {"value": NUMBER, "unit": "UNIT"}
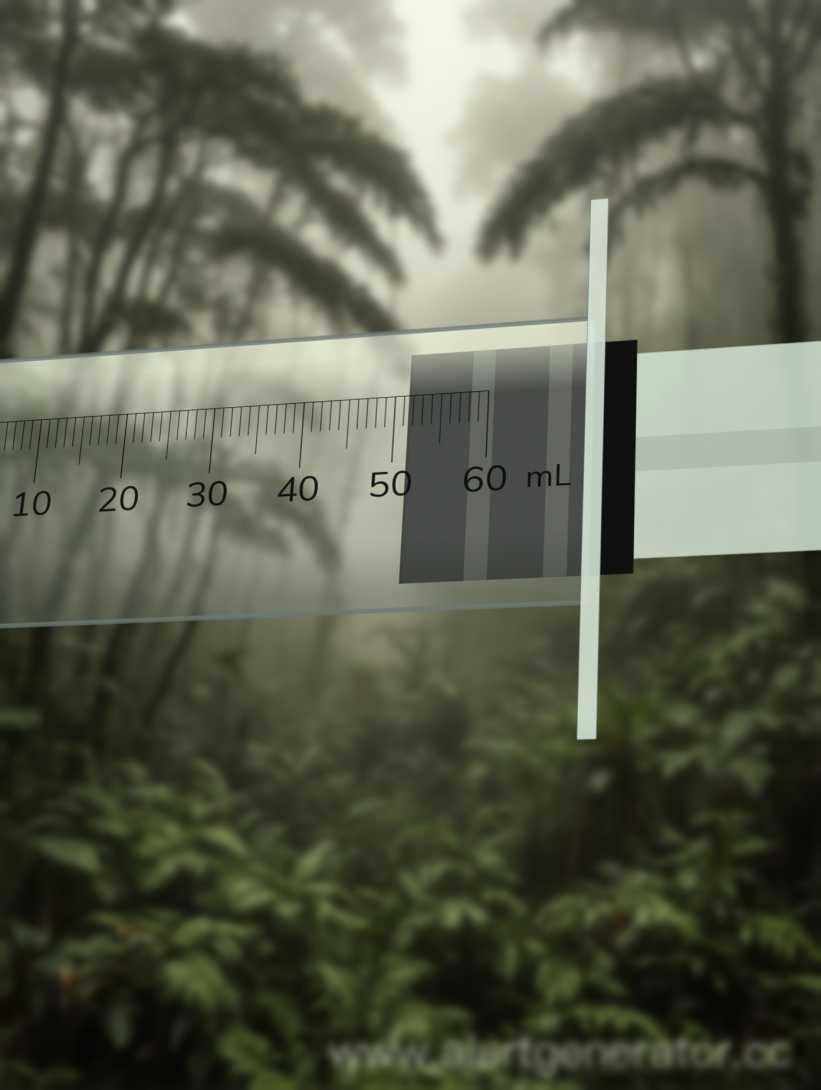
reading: {"value": 51.5, "unit": "mL"}
